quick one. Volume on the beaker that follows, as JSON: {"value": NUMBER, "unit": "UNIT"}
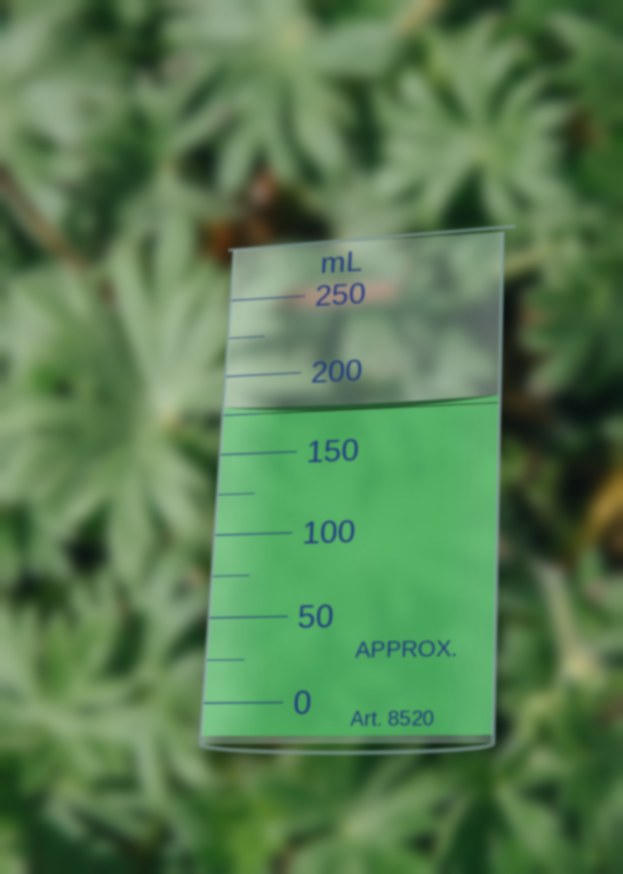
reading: {"value": 175, "unit": "mL"}
